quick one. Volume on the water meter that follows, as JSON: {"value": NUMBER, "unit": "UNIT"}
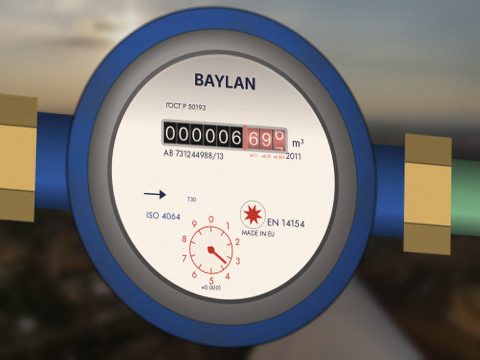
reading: {"value": 6.6963, "unit": "m³"}
